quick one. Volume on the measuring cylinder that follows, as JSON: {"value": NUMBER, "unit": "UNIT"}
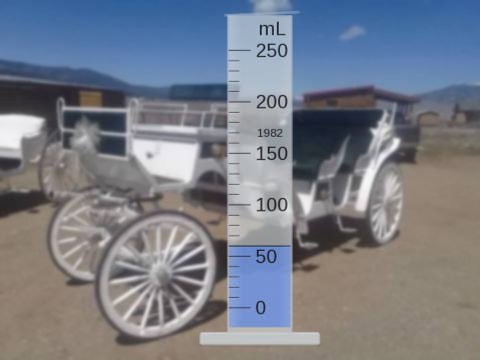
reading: {"value": 60, "unit": "mL"}
